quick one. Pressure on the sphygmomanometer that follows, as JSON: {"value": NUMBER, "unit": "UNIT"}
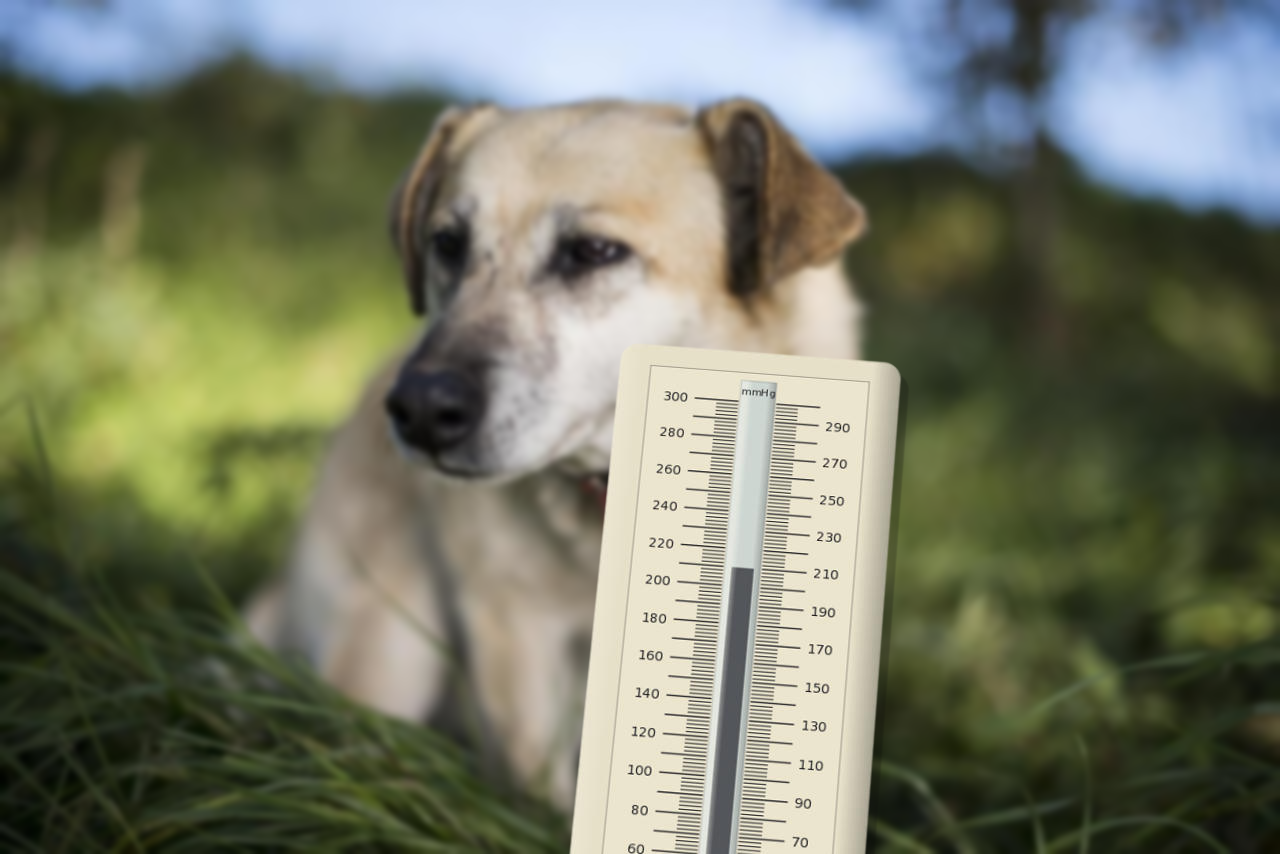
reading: {"value": 210, "unit": "mmHg"}
